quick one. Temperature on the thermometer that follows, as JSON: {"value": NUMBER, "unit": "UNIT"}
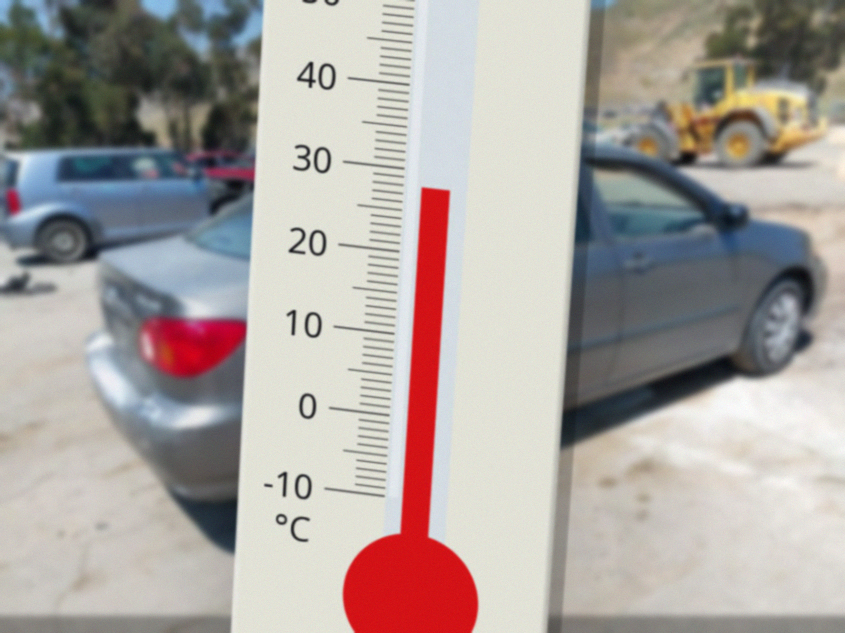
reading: {"value": 28, "unit": "°C"}
